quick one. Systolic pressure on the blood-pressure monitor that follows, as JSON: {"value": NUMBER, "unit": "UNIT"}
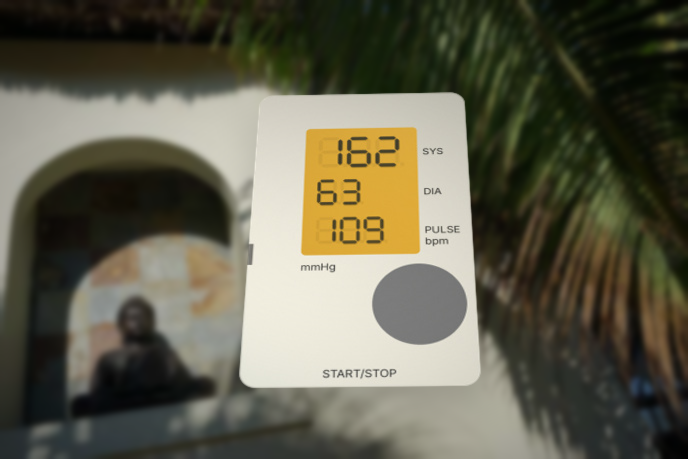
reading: {"value": 162, "unit": "mmHg"}
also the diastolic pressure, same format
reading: {"value": 63, "unit": "mmHg"}
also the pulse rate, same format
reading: {"value": 109, "unit": "bpm"}
